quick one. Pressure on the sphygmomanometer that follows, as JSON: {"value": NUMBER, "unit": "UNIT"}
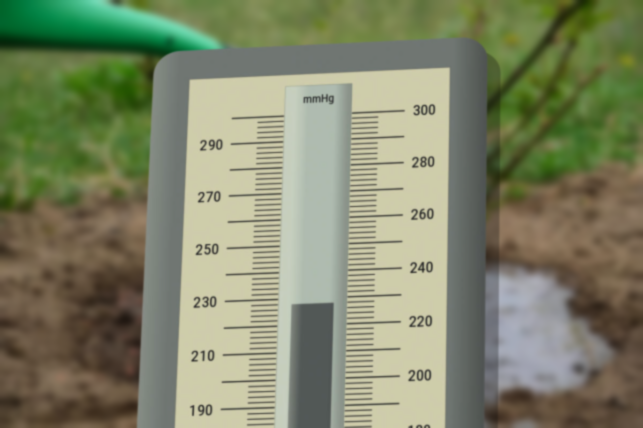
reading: {"value": 228, "unit": "mmHg"}
